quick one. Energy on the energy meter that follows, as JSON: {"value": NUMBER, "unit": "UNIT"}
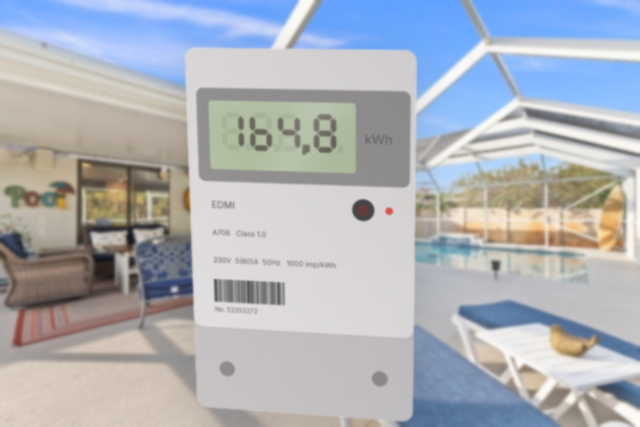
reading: {"value": 164.8, "unit": "kWh"}
